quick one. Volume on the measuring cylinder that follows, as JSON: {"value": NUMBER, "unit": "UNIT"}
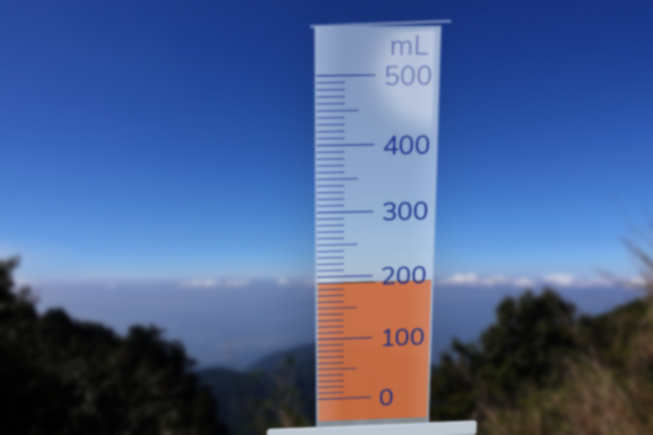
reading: {"value": 190, "unit": "mL"}
